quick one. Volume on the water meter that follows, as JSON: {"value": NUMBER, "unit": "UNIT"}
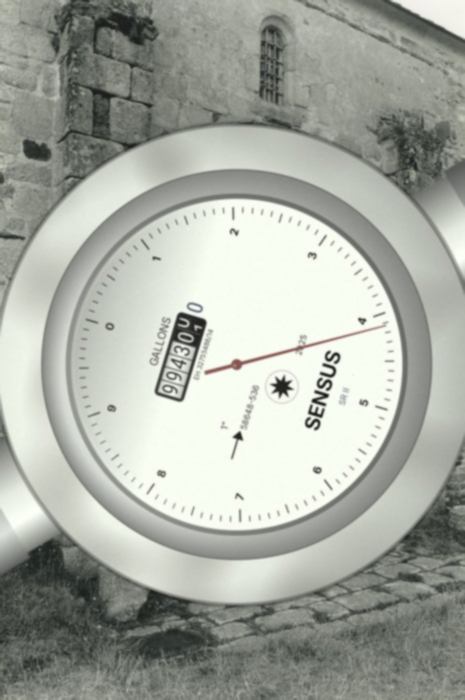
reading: {"value": 9943004.1, "unit": "gal"}
